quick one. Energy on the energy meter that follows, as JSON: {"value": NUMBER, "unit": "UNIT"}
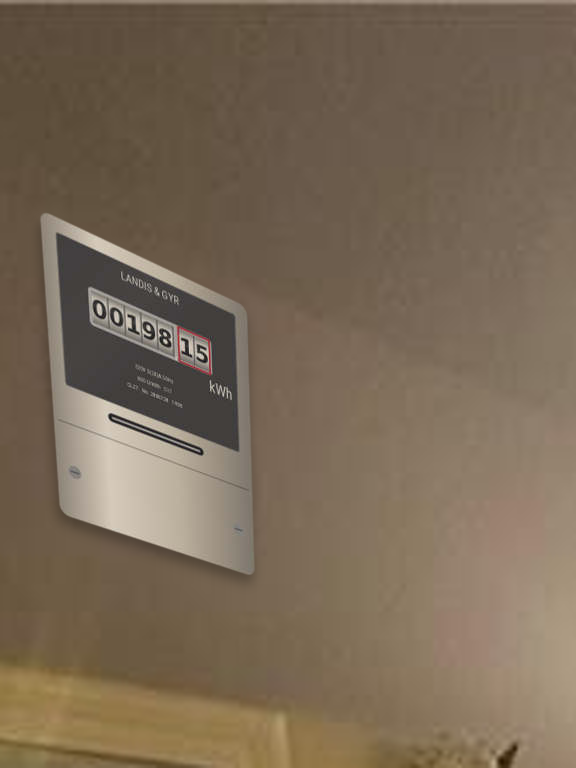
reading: {"value": 198.15, "unit": "kWh"}
